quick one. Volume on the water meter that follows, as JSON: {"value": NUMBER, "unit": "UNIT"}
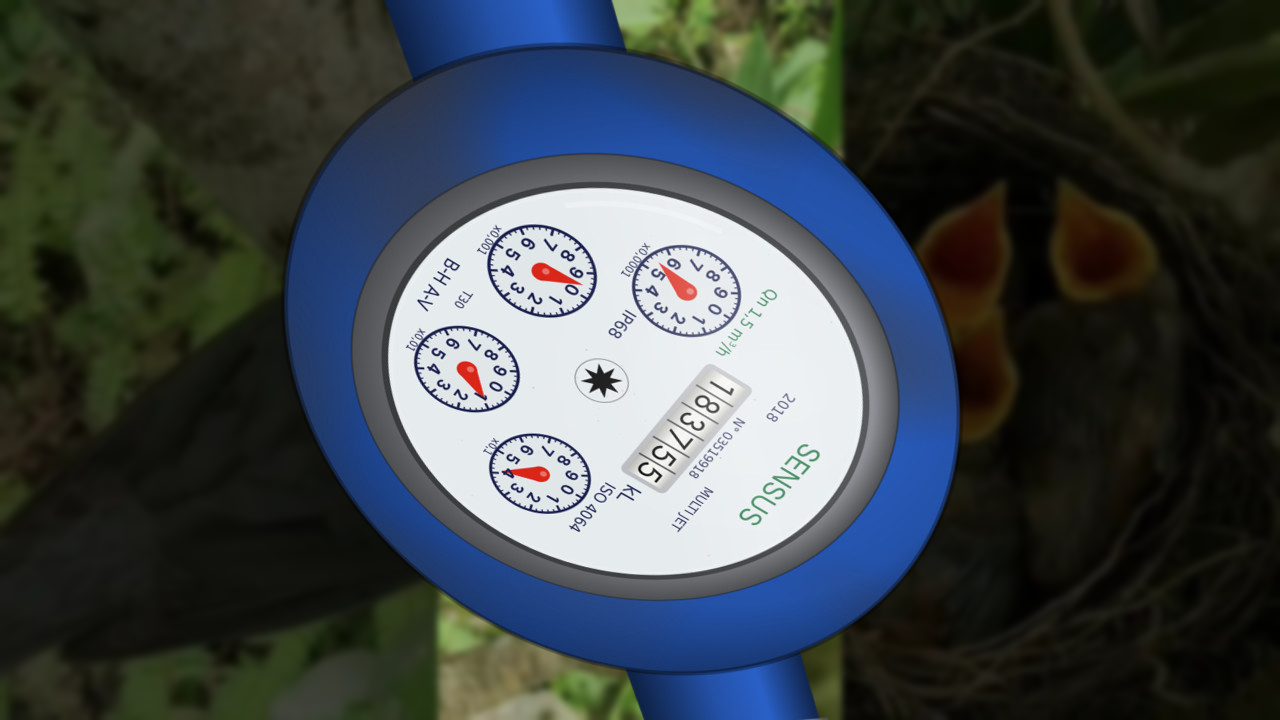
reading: {"value": 183755.4095, "unit": "kL"}
